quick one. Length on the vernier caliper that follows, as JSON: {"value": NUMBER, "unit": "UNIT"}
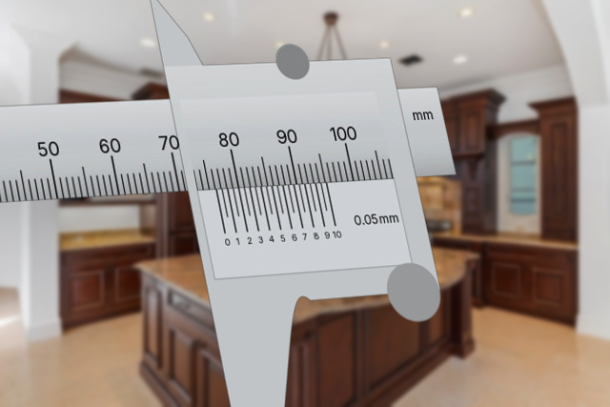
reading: {"value": 76.2, "unit": "mm"}
